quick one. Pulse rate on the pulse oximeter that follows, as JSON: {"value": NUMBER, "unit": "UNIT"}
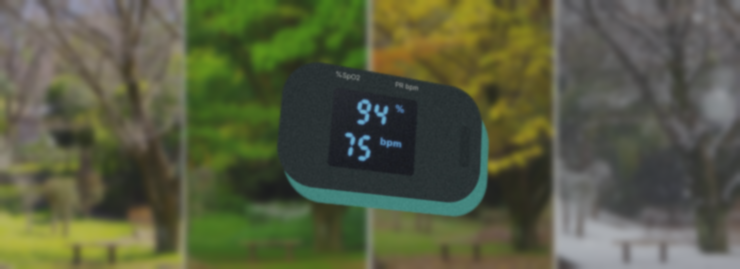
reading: {"value": 75, "unit": "bpm"}
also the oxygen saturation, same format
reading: {"value": 94, "unit": "%"}
